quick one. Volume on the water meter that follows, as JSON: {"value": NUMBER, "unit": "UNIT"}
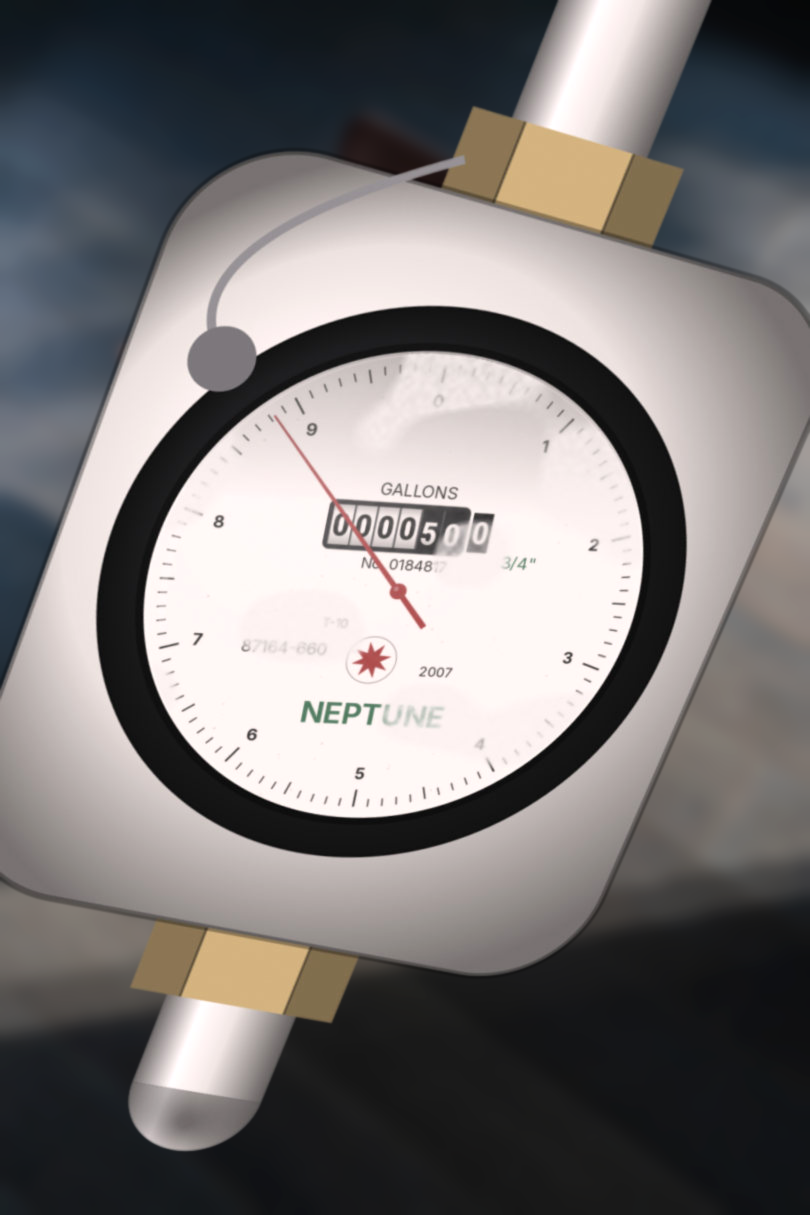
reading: {"value": 498.8, "unit": "gal"}
